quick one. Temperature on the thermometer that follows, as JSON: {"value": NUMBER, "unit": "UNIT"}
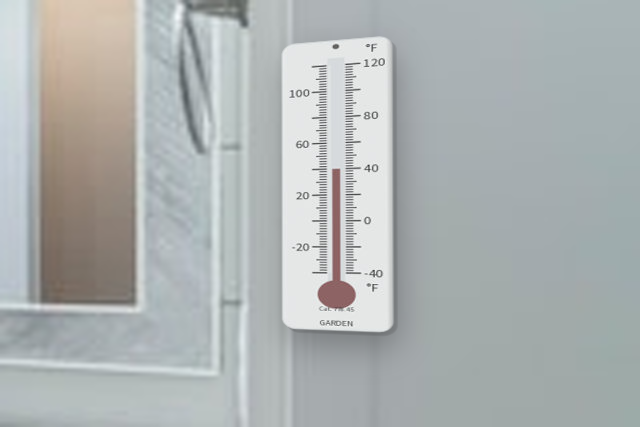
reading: {"value": 40, "unit": "°F"}
